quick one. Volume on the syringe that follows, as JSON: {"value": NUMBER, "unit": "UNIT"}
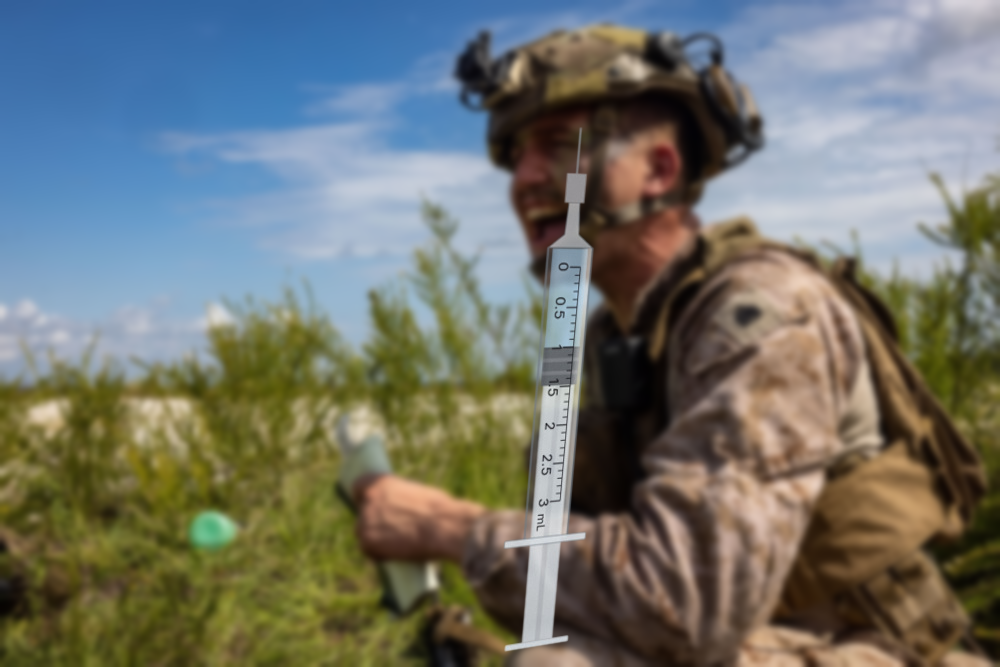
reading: {"value": 1, "unit": "mL"}
